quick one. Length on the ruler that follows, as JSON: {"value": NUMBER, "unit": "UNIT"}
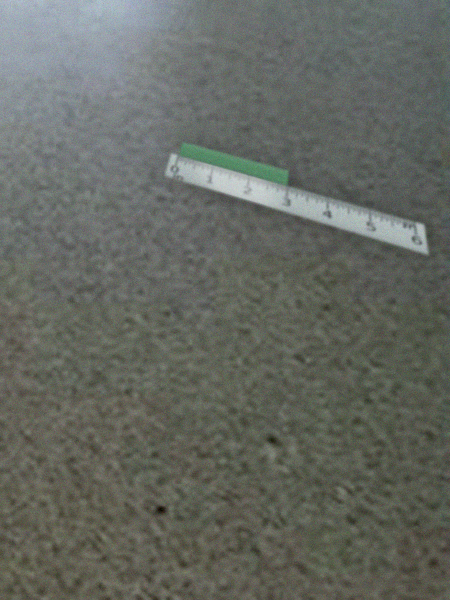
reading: {"value": 3, "unit": "in"}
